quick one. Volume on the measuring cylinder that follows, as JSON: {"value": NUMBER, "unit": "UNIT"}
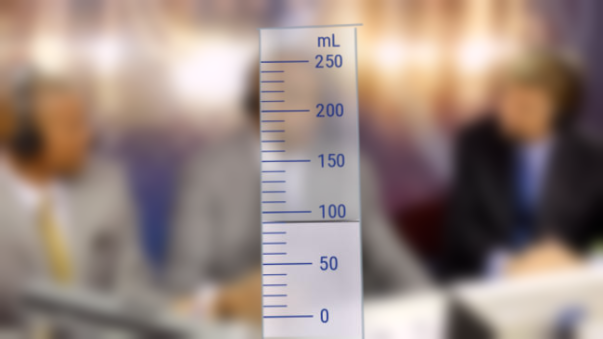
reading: {"value": 90, "unit": "mL"}
